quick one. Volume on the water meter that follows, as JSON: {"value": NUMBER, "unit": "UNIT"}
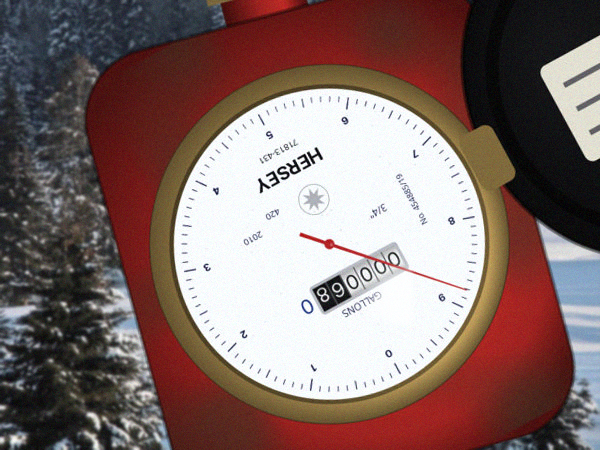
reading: {"value": 678.8, "unit": "gal"}
